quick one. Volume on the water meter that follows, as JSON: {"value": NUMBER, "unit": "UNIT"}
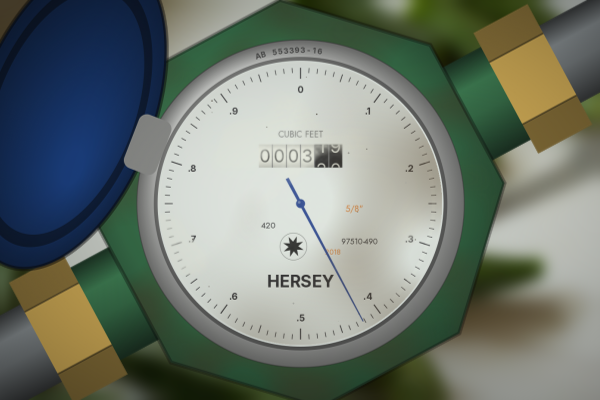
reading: {"value": 319.42, "unit": "ft³"}
